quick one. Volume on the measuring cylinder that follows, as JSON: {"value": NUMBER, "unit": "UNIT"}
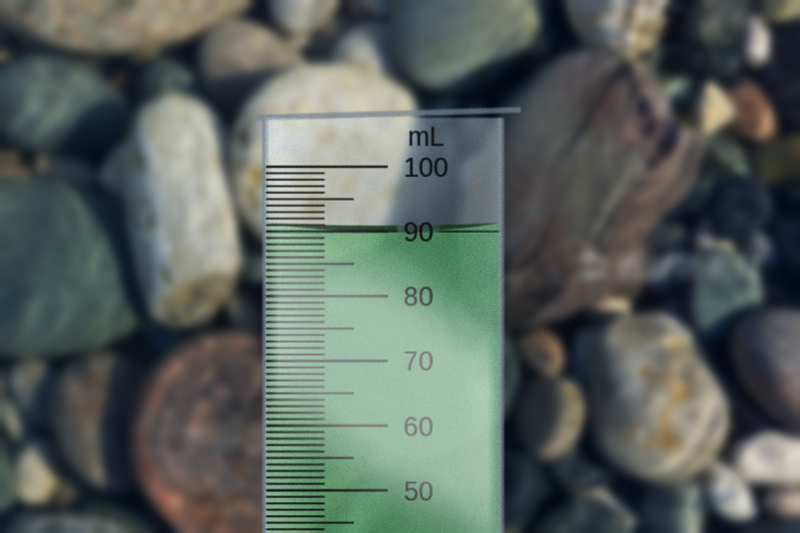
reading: {"value": 90, "unit": "mL"}
